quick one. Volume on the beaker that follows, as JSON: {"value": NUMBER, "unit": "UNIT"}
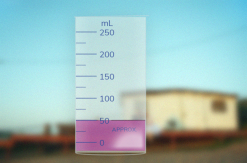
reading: {"value": 50, "unit": "mL"}
